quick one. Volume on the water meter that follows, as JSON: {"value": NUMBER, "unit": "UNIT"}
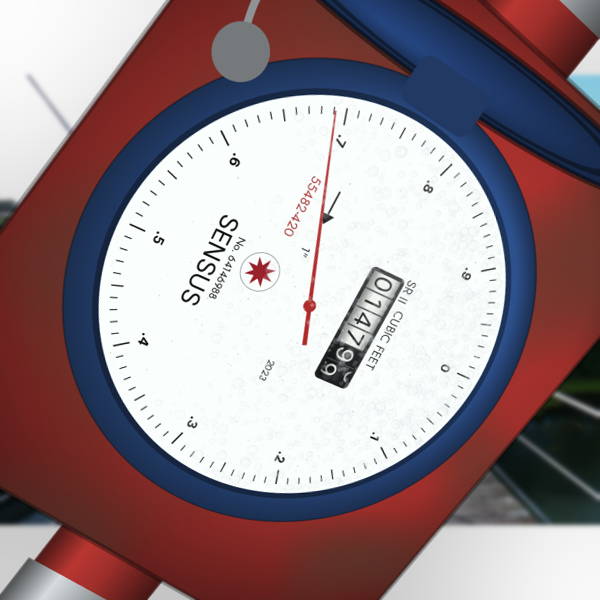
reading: {"value": 14798.69, "unit": "ft³"}
